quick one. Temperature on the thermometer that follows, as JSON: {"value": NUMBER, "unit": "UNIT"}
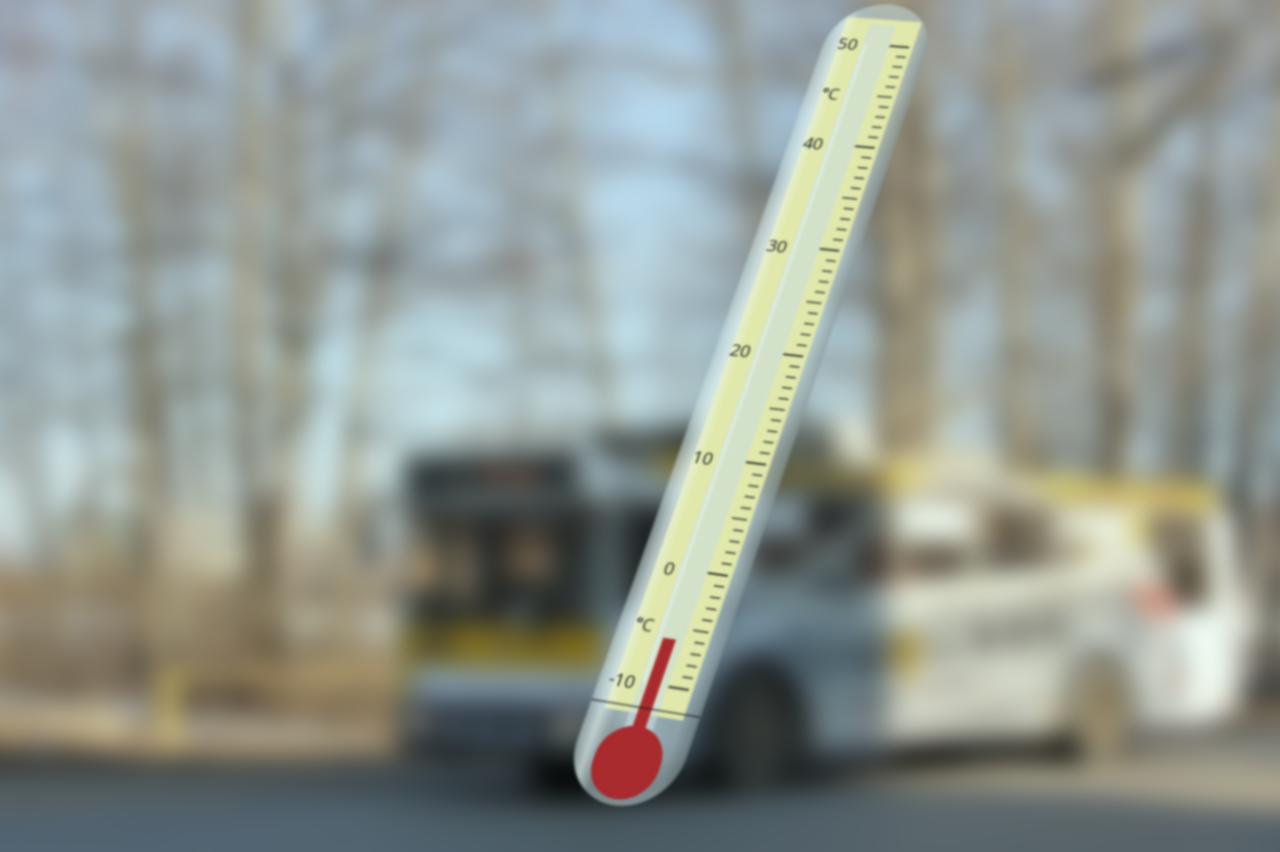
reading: {"value": -6, "unit": "°C"}
